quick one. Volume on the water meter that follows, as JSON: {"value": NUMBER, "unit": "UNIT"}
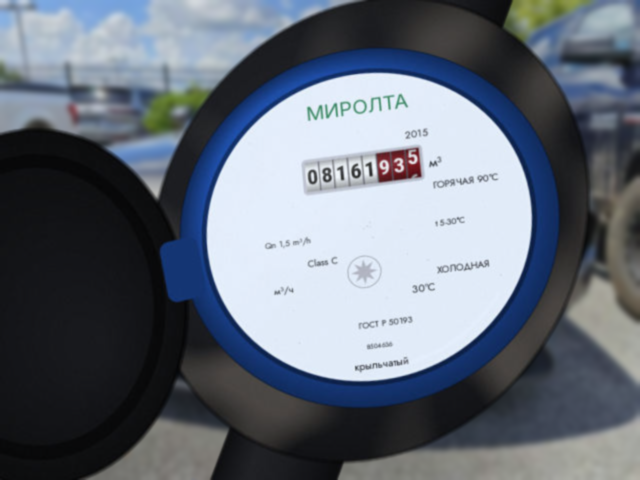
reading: {"value": 8161.935, "unit": "m³"}
